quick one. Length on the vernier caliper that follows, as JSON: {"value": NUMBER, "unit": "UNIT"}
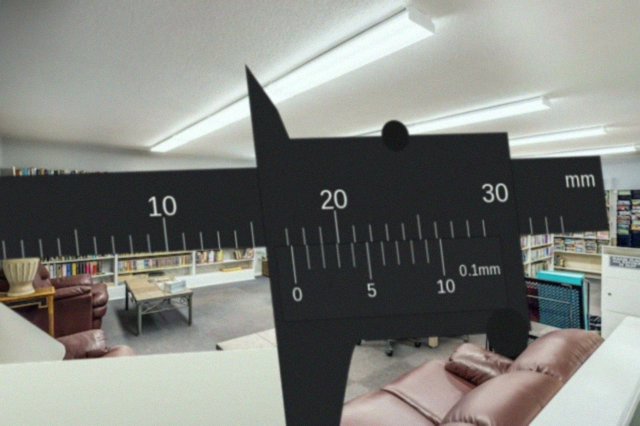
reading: {"value": 17.2, "unit": "mm"}
